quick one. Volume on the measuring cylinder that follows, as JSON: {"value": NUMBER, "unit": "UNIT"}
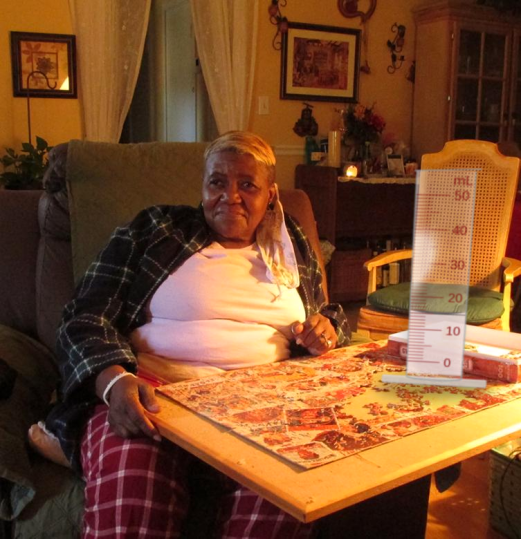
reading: {"value": 15, "unit": "mL"}
